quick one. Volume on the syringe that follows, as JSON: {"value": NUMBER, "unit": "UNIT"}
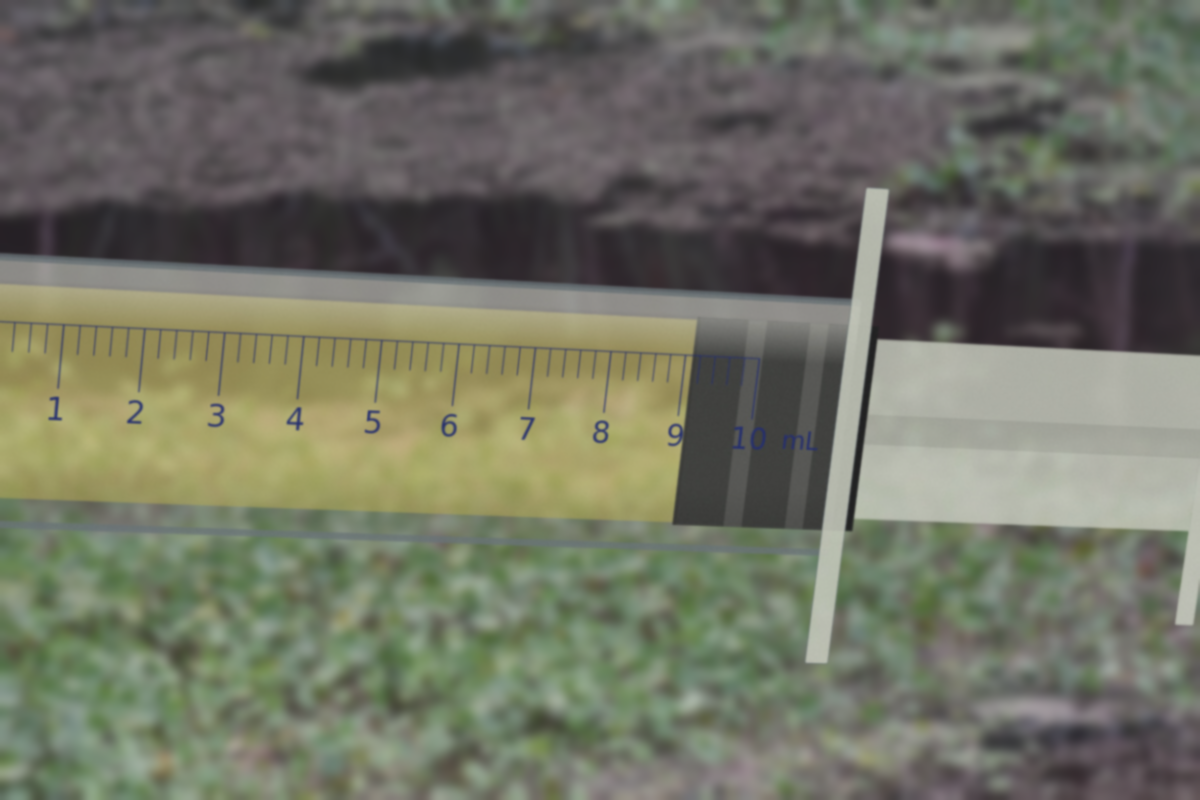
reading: {"value": 9.1, "unit": "mL"}
